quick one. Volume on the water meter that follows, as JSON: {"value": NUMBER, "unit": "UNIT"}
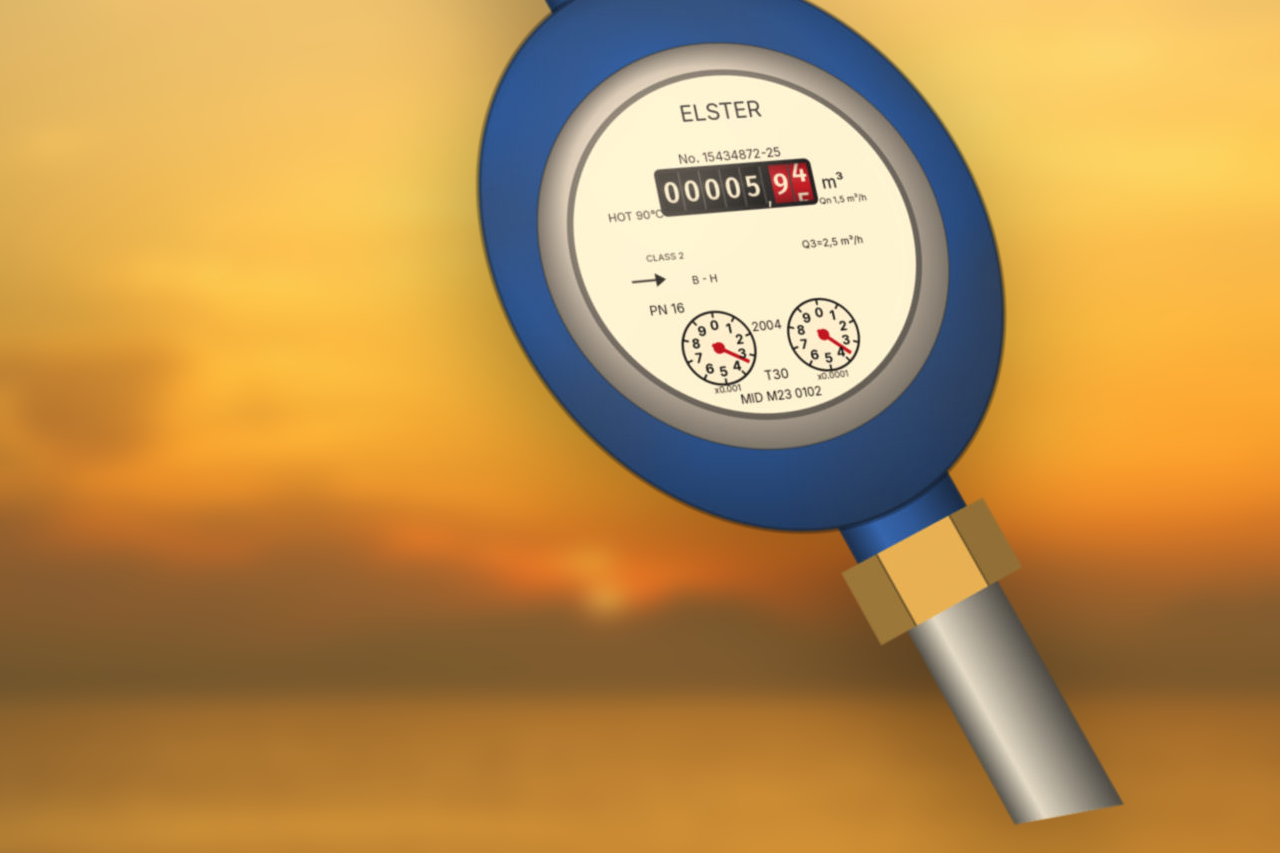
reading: {"value": 5.9433, "unit": "m³"}
